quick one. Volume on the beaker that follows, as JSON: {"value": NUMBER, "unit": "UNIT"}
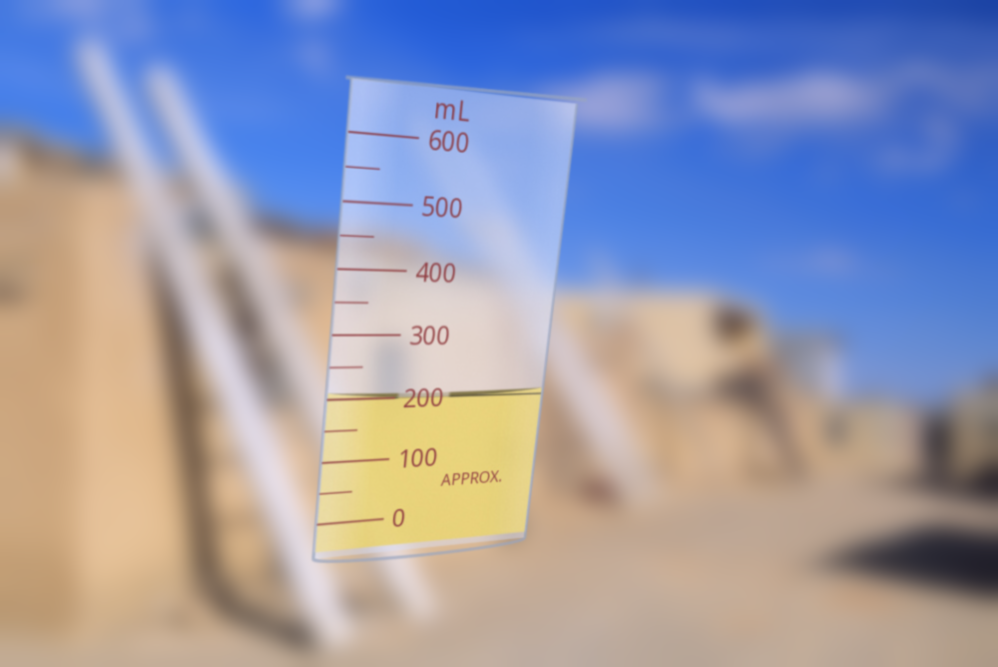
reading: {"value": 200, "unit": "mL"}
